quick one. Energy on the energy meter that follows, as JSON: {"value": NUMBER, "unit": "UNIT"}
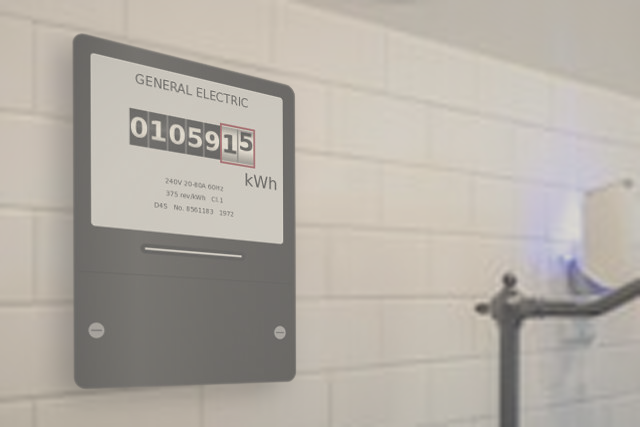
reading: {"value": 1059.15, "unit": "kWh"}
